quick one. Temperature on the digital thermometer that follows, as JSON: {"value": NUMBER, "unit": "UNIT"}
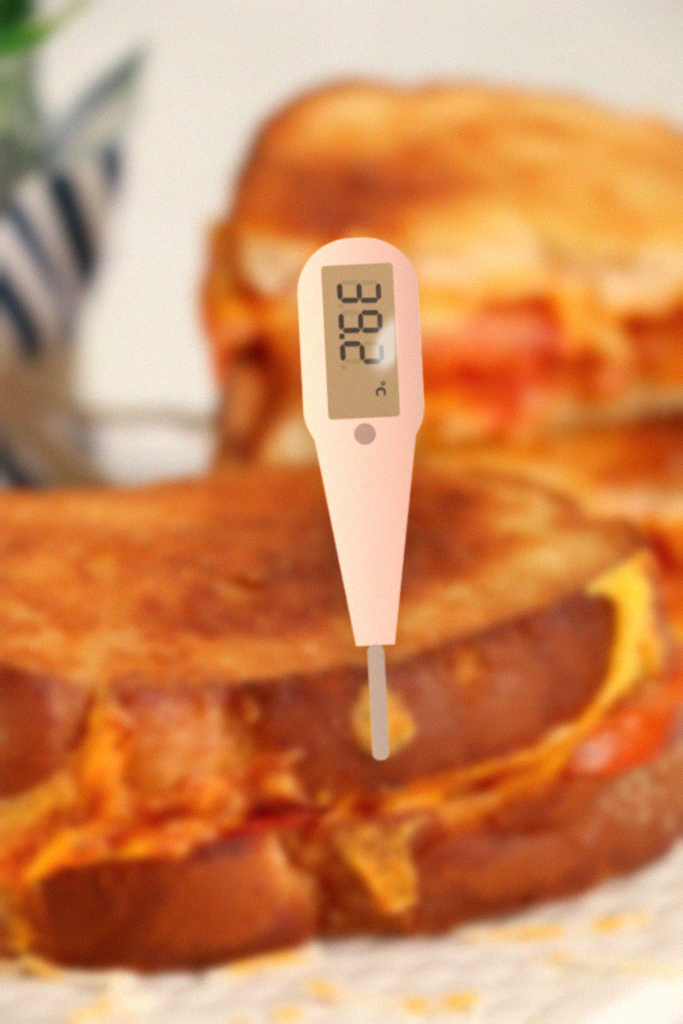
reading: {"value": 39.2, "unit": "°C"}
